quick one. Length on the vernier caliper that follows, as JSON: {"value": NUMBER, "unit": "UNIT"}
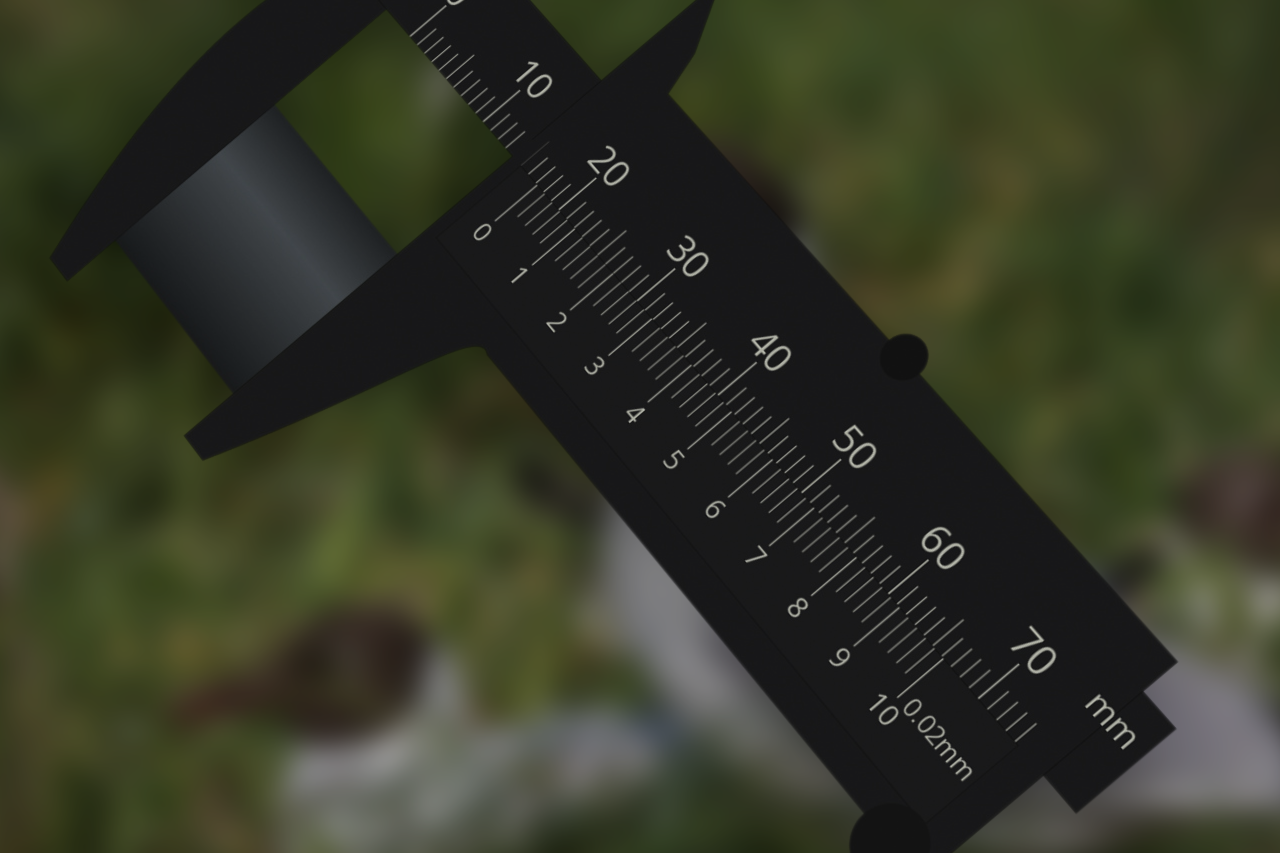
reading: {"value": 17.2, "unit": "mm"}
